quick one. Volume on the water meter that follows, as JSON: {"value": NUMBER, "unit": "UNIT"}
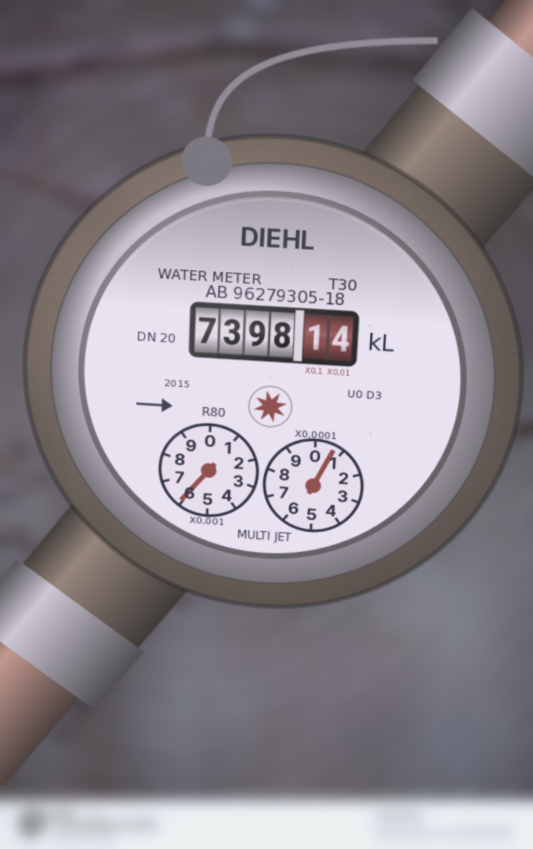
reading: {"value": 7398.1460, "unit": "kL"}
